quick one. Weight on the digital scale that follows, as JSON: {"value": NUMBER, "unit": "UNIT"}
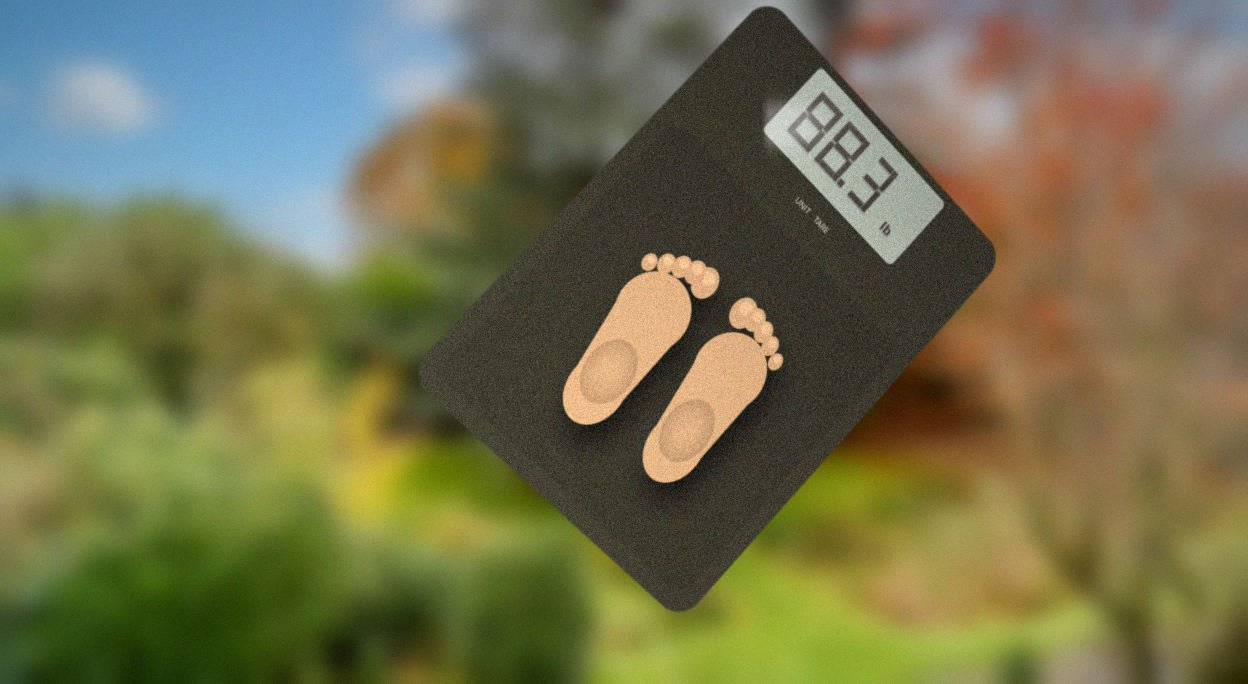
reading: {"value": 88.3, "unit": "lb"}
